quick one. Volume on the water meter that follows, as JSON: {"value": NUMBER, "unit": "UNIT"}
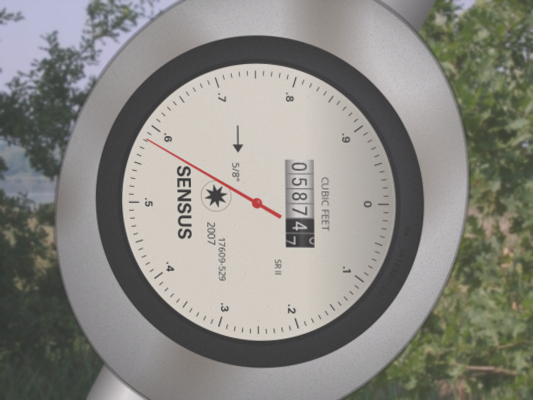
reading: {"value": 58746.58, "unit": "ft³"}
